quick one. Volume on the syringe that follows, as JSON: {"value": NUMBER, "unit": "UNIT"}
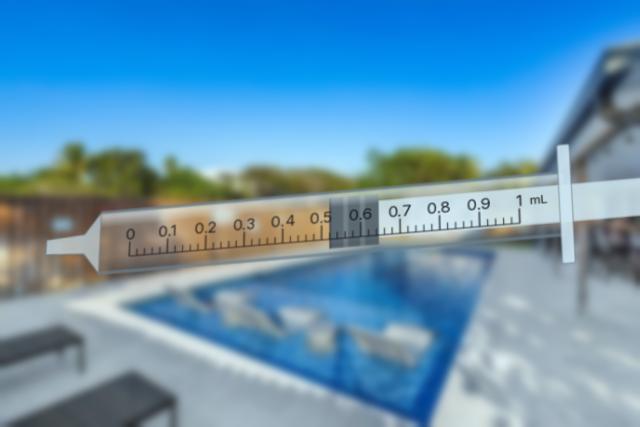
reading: {"value": 0.52, "unit": "mL"}
